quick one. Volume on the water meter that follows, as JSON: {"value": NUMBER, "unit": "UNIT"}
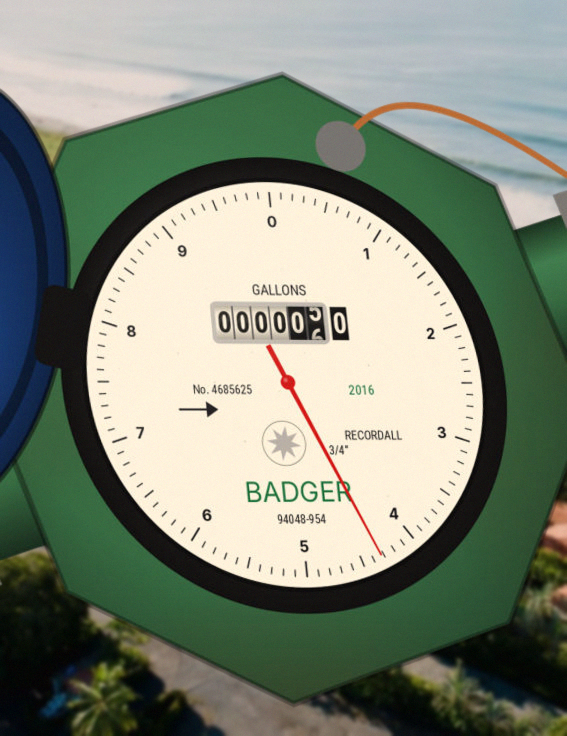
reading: {"value": 54.3, "unit": "gal"}
